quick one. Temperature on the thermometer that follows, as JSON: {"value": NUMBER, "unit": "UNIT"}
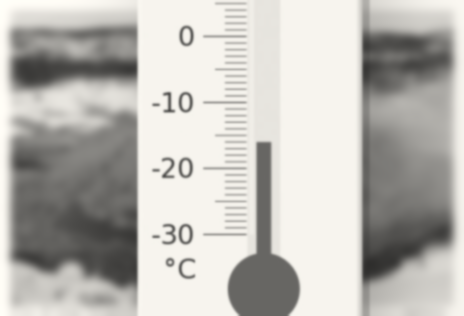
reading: {"value": -16, "unit": "°C"}
